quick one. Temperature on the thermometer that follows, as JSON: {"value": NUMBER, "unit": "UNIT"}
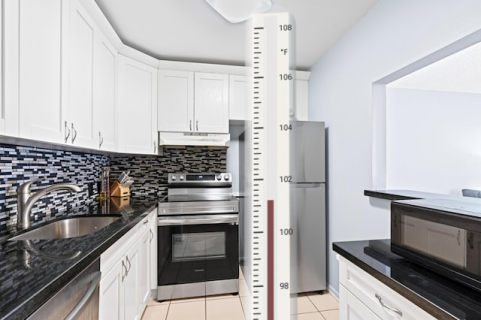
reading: {"value": 101.2, "unit": "°F"}
